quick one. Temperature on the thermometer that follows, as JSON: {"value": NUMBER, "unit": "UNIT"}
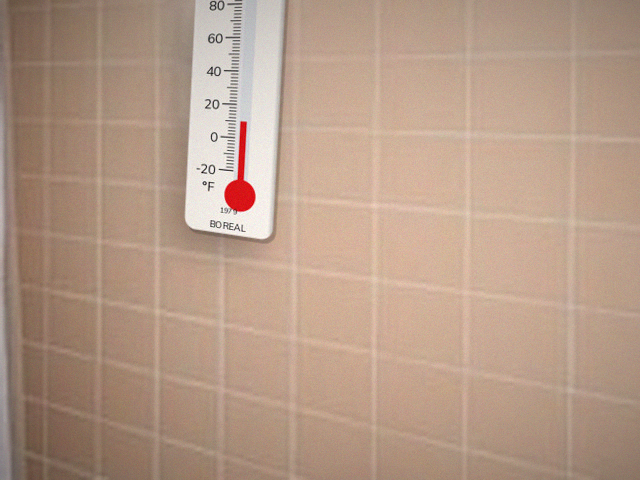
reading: {"value": 10, "unit": "°F"}
